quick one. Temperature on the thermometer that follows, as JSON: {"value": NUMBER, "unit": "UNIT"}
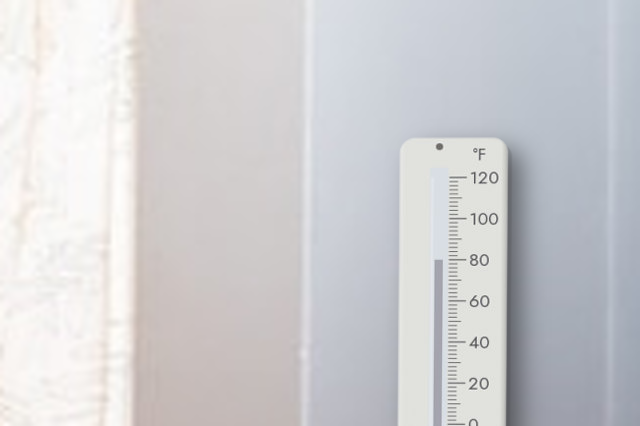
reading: {"value": 80, "unit": "°F"}
